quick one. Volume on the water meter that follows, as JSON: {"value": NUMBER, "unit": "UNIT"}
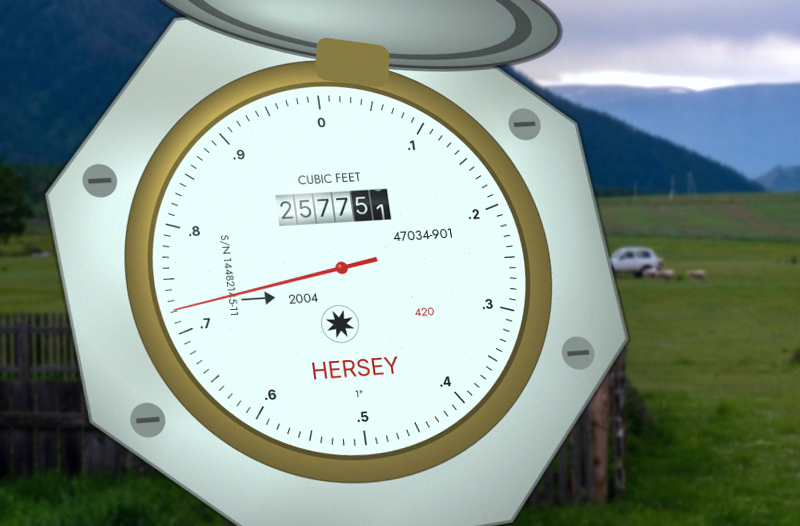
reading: {"value": 257750.72, "unit": "ft³"}
